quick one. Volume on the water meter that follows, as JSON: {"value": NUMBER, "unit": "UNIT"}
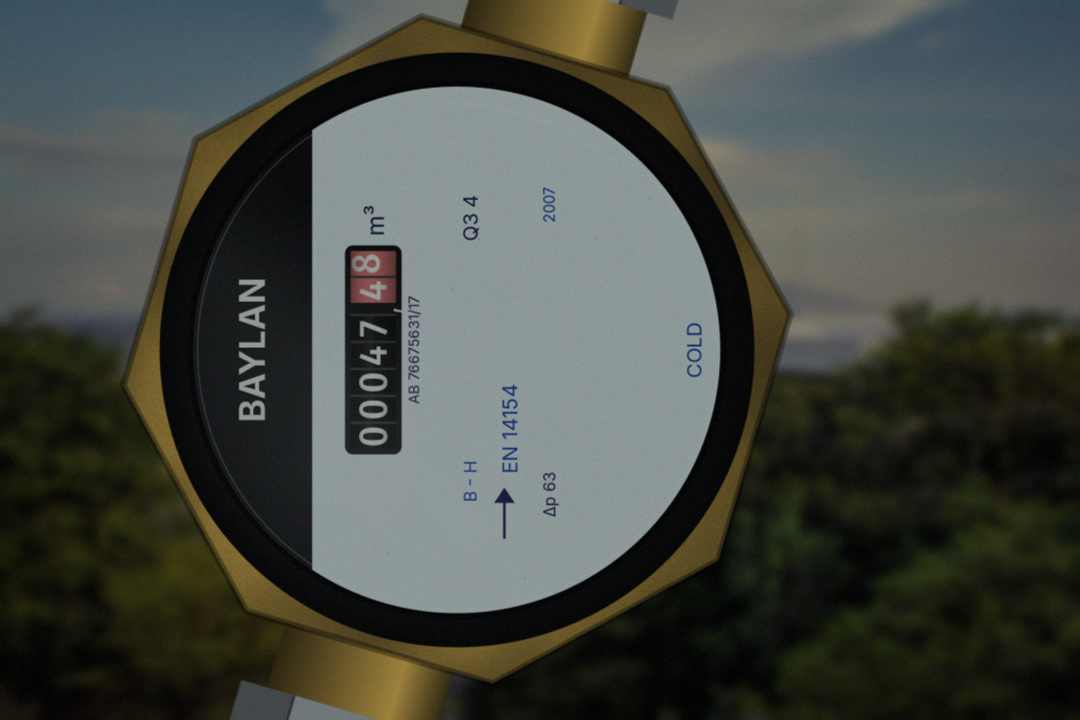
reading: {"value": 47.48, "unit": "m³"}
